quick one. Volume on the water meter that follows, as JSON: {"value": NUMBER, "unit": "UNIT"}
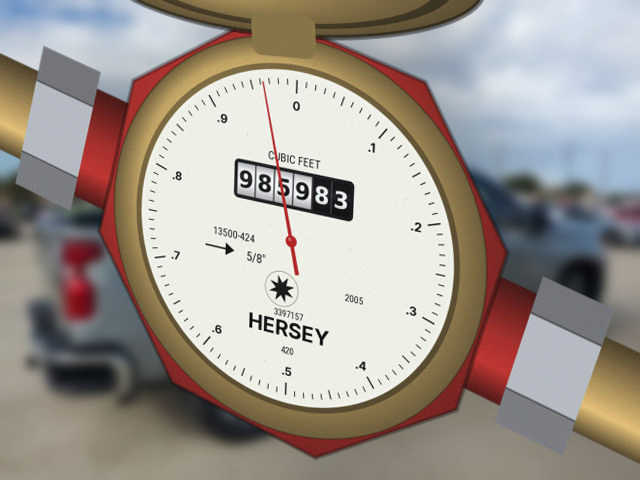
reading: {"value": 985982.96, "unit": "ft³"}
